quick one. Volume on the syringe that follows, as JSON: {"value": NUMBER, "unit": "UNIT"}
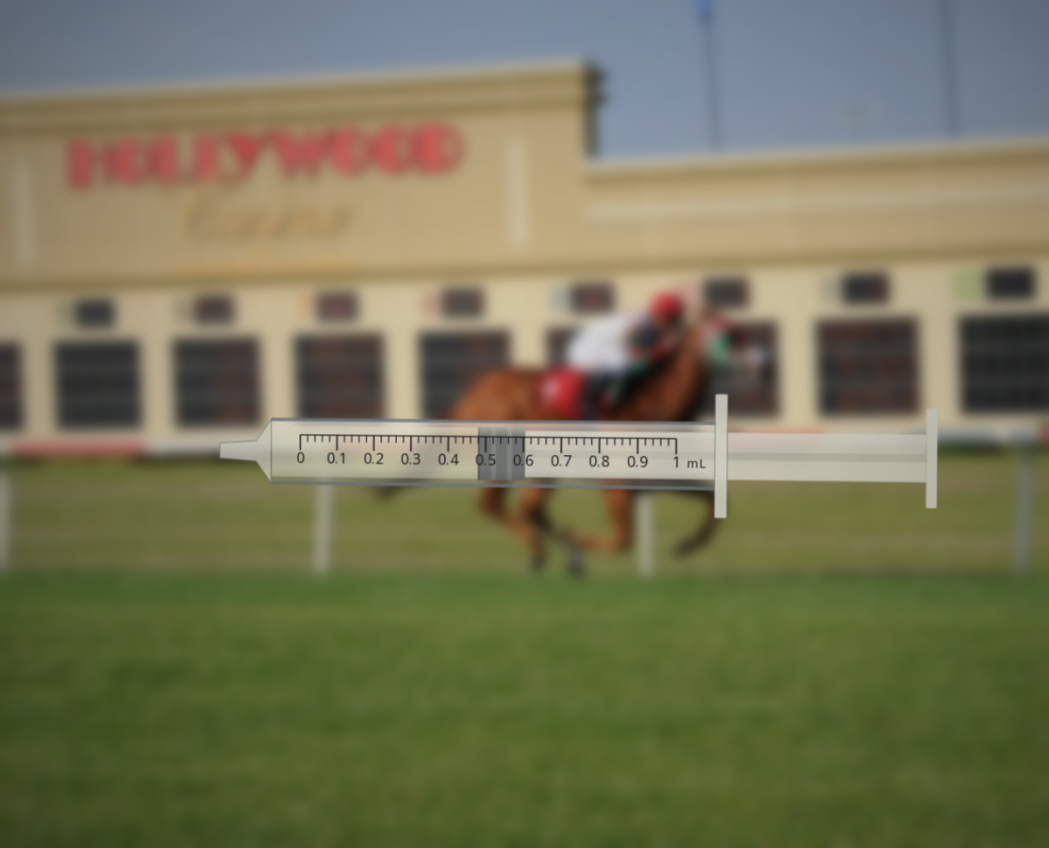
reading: {"value": 0.48, "unit": "mL"}
